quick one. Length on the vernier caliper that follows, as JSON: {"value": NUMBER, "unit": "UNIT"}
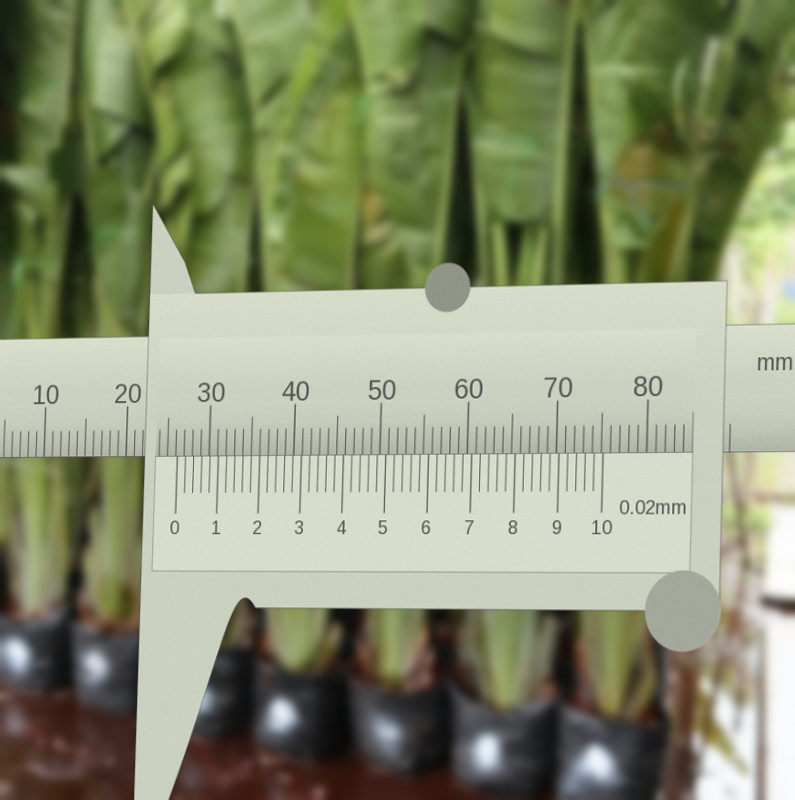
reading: {"value": 26.2, "unit": "mm"}
